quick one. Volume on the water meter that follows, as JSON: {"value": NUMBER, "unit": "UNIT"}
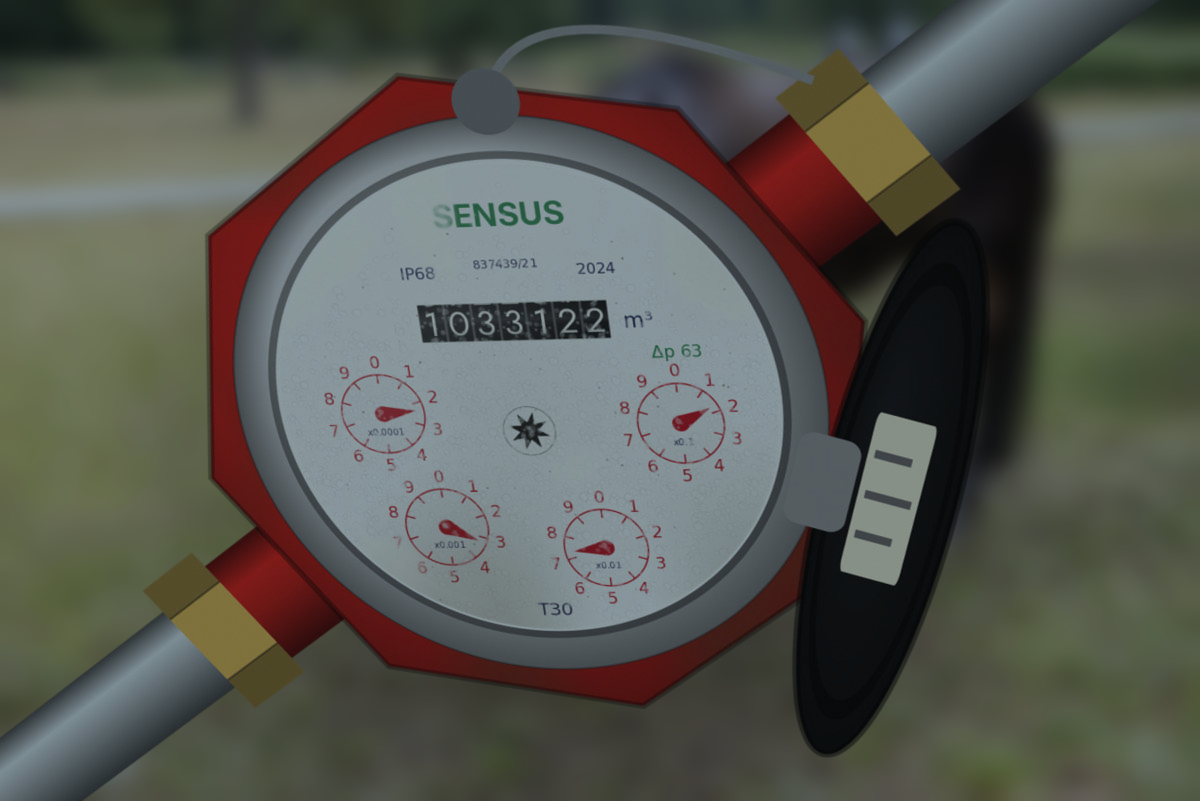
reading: {"value": 1033122.1732, "unit": "m³"}
